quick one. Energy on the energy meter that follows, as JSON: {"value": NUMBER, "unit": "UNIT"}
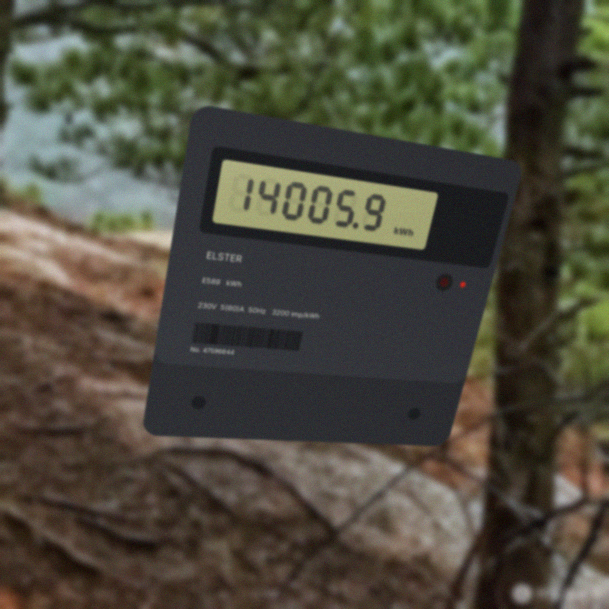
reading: {"value": 14005.9, "unit": "kWh"}
